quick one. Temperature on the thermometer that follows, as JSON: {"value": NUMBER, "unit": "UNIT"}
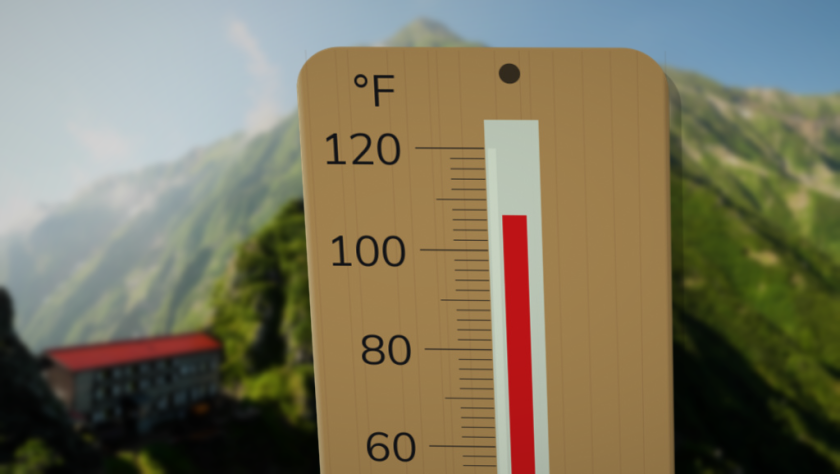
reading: {"value": 107, "unit": "°F"}
